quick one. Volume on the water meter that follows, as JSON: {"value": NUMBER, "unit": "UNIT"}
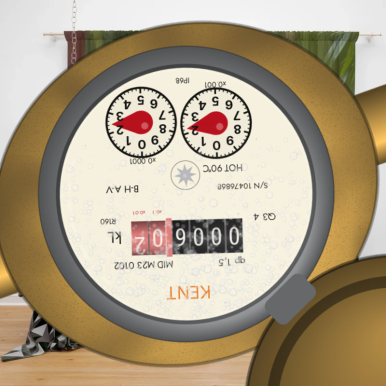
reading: {"value": 6.0222, "unit": "kL"}
